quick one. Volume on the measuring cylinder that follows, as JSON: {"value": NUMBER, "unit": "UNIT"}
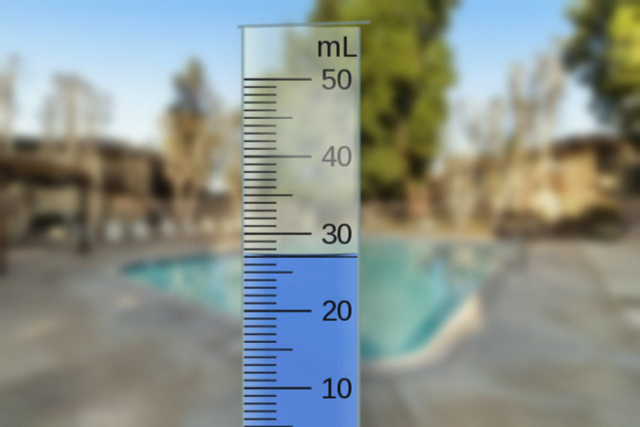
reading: {"value": 27, "unit": "mL"}
